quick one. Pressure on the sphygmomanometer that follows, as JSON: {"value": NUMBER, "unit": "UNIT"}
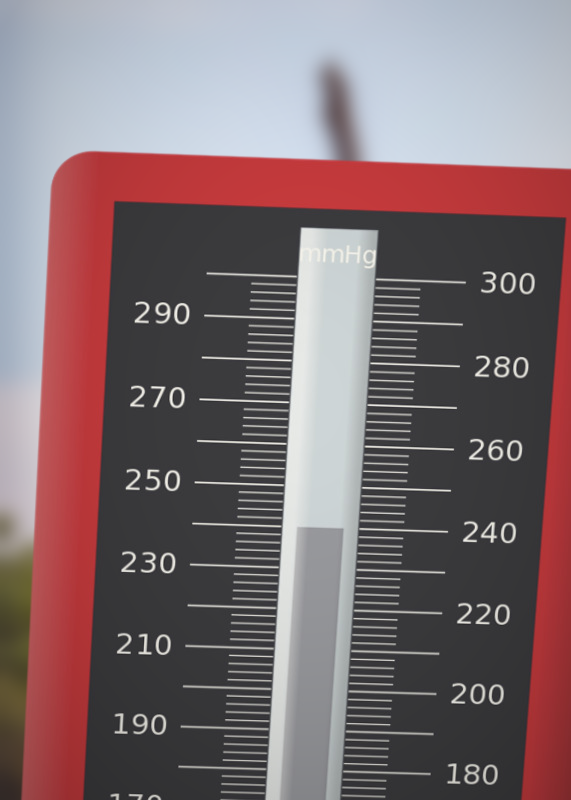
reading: {"value": 240, "unit": "mmHg"}
